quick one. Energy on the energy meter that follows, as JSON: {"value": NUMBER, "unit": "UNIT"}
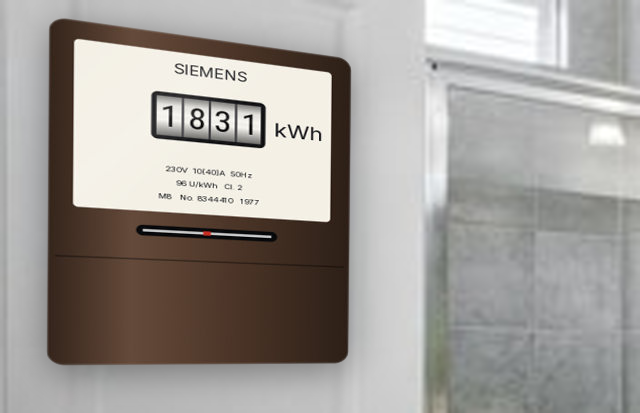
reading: {"value": 1831, "unit": "kWh"}
